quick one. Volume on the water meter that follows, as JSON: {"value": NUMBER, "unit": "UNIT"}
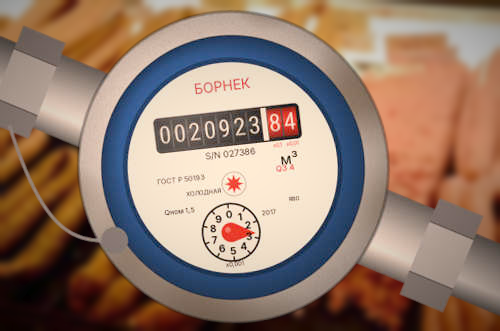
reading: {"value": 20923.842, "unit": "m³"}
